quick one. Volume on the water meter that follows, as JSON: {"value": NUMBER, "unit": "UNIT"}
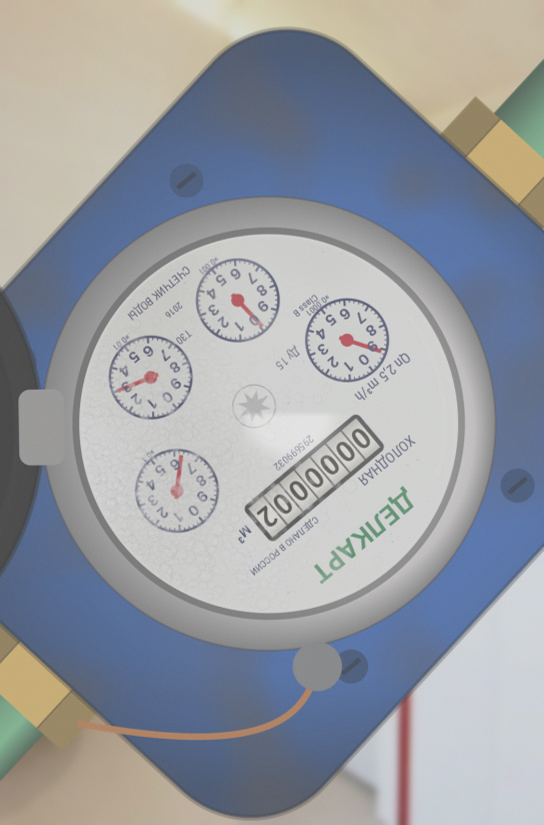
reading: {"value": 2.6299, "unit": "m³"}
